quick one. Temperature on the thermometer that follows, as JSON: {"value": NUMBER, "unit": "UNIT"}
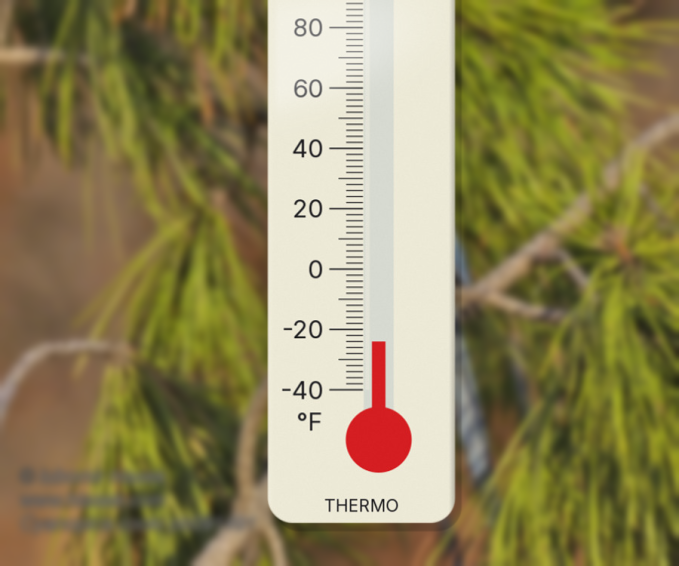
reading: {"value": -24, "unit": "°F"}
